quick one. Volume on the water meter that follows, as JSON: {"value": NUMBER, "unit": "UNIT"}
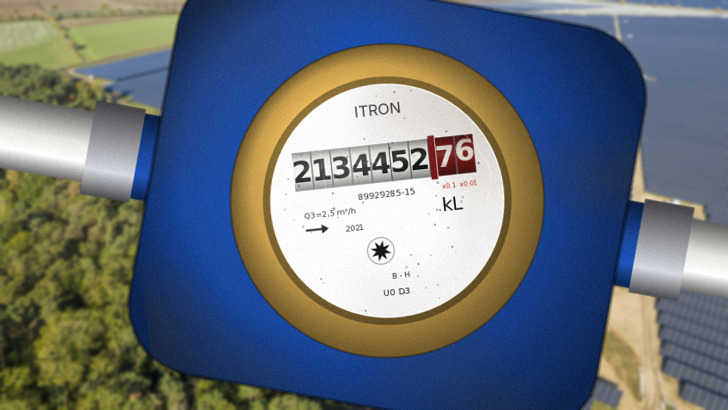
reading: {"value": 2134452.76, "unit": "kL"}
